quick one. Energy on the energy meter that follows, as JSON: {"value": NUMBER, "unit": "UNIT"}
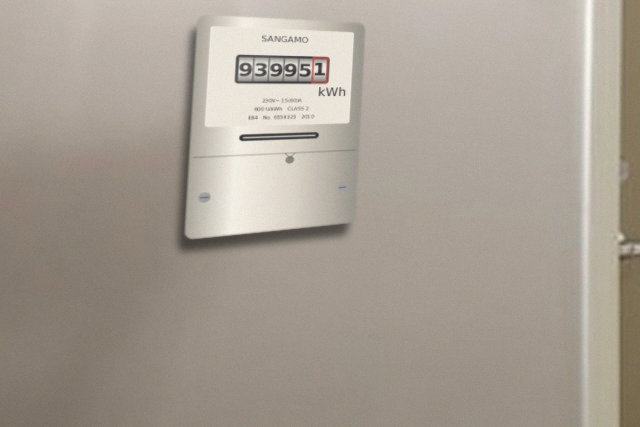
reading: {"value": 93995.1, "unit": "kWh"}
